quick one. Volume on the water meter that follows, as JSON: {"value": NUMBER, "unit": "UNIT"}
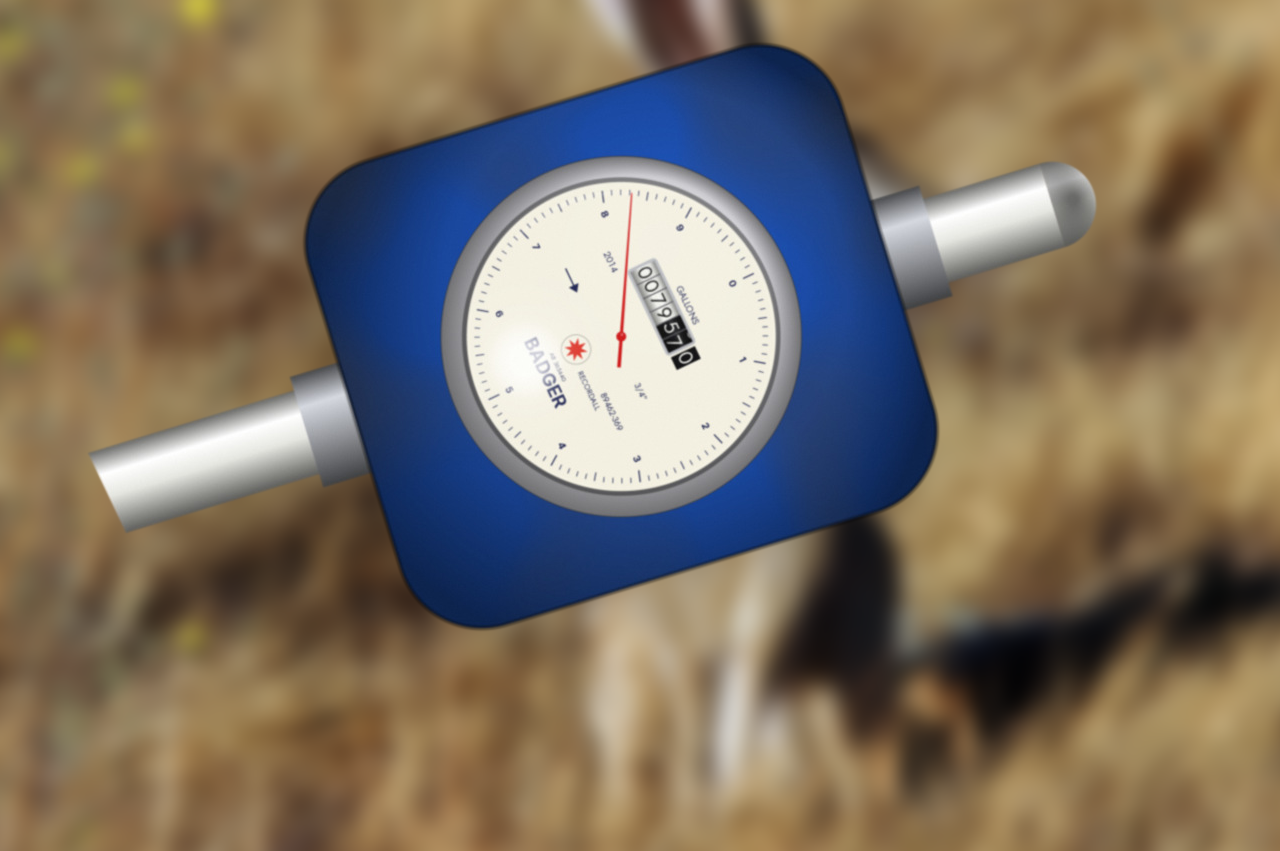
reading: {"value": 79568.3, "unit": "gal"}
